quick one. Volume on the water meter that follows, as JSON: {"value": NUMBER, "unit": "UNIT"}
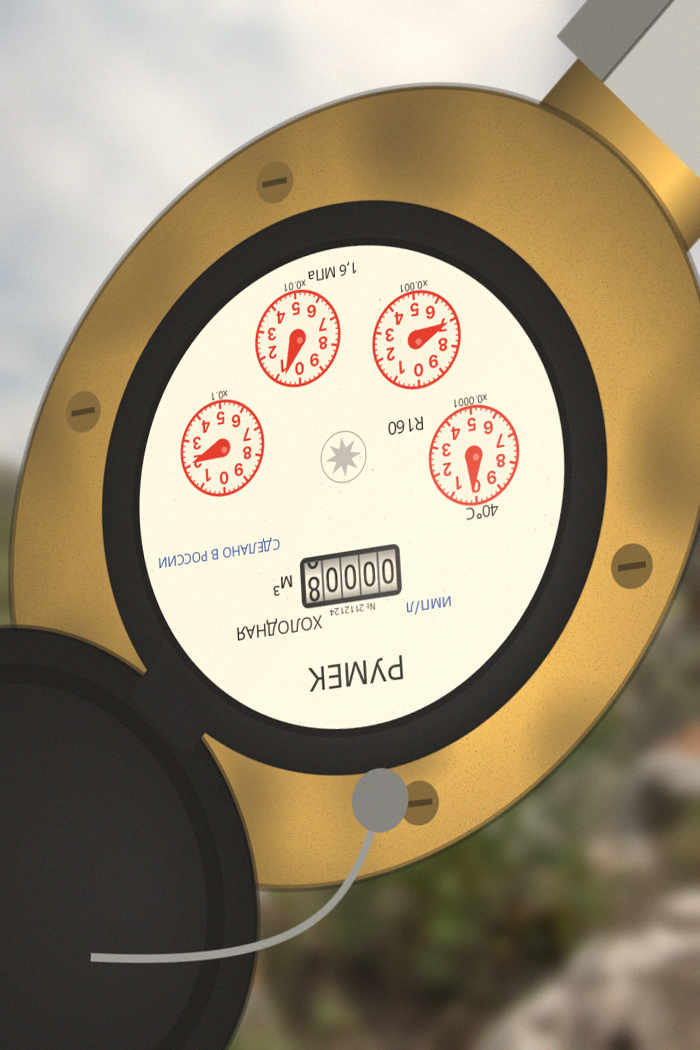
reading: {"value": 8.2070, "unit": "m³"}
